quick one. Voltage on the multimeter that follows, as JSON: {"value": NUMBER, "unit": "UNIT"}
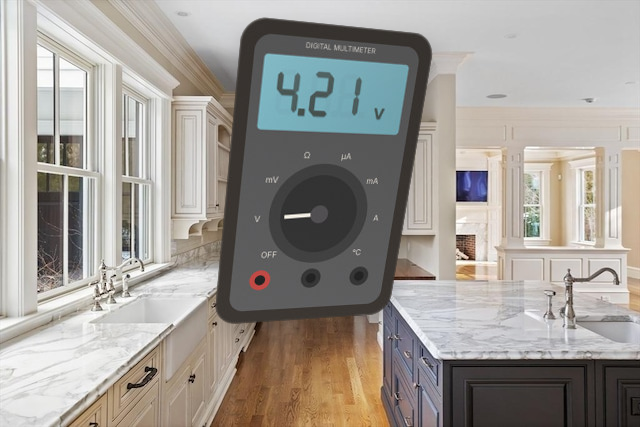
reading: {"value": 4.21, "unit": "V"}
